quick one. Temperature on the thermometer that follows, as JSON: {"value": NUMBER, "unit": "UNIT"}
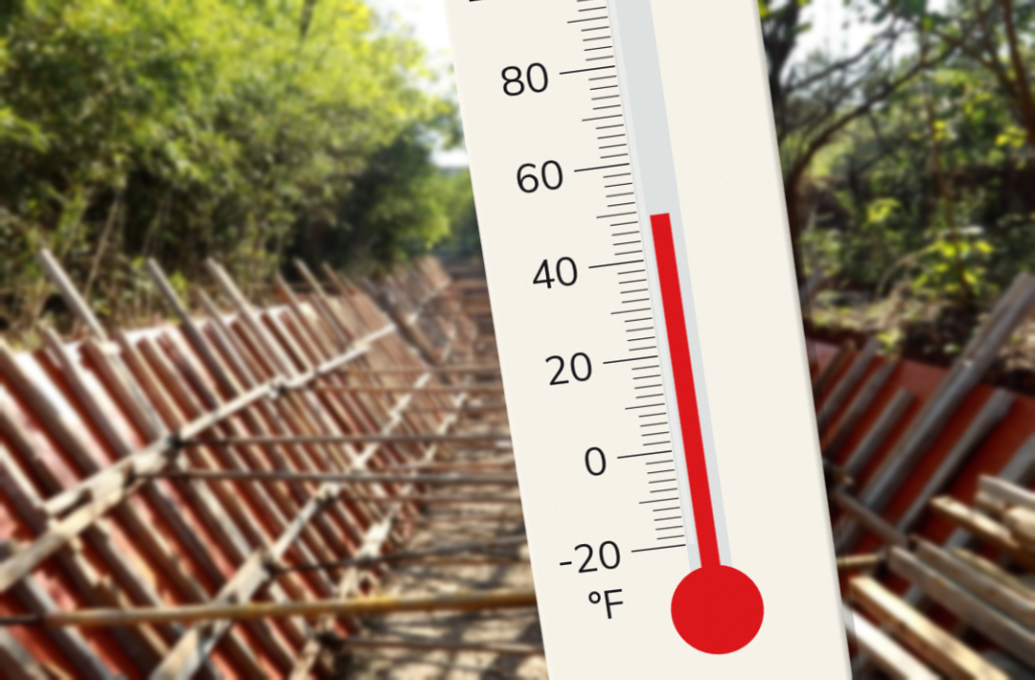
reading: {"value": 49, "unit": "°F"}
